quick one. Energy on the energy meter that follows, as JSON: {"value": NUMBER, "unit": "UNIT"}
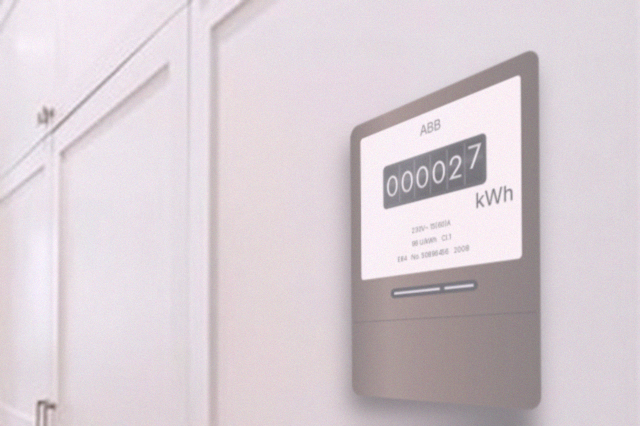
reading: {"value": 27, "unit": "kWh"}
